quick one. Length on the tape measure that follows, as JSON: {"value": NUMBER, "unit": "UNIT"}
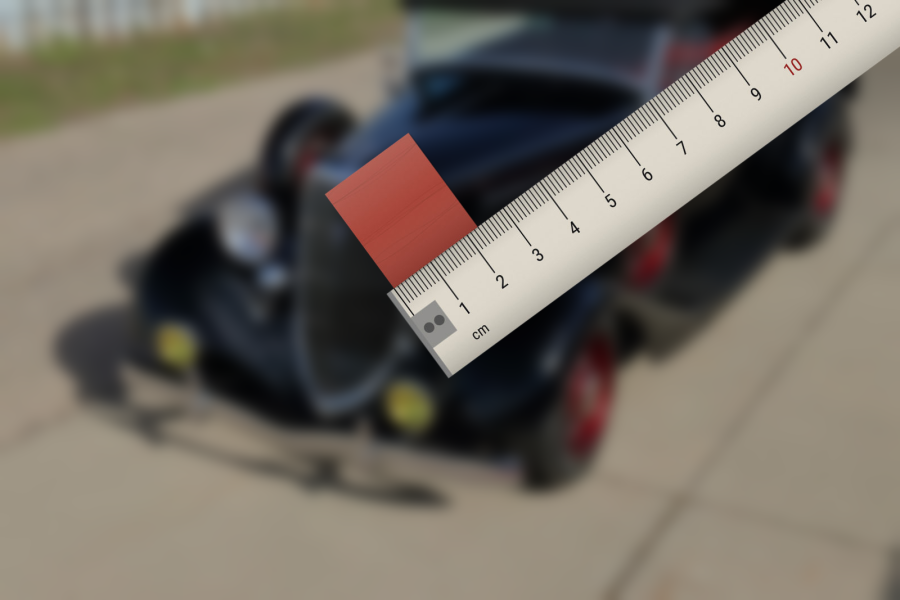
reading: {"value": 2.3, "unit": "cm"}
